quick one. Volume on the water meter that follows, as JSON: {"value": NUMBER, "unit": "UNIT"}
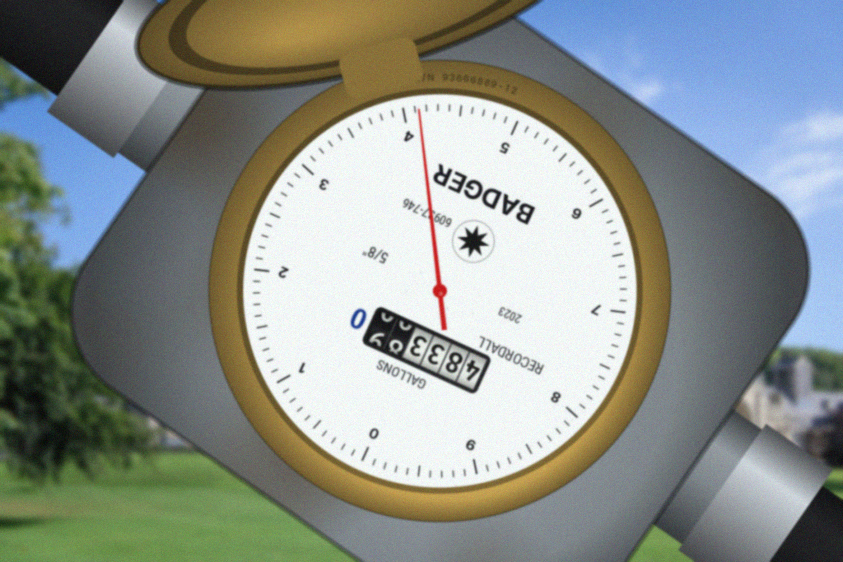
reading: {"value": 4833894.1, "unit": "gal"}
